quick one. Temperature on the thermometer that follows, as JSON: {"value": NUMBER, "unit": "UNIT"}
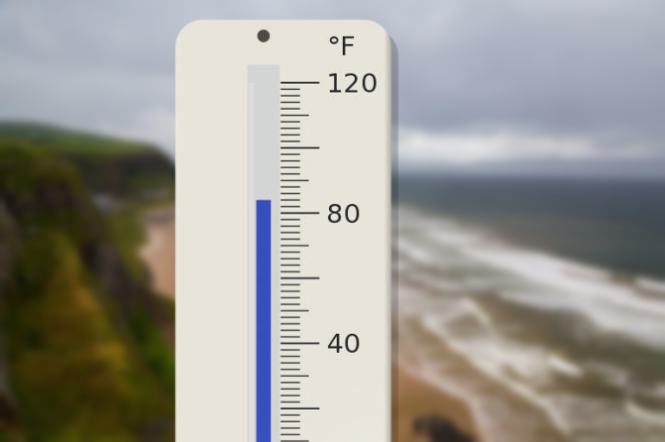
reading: {"value": 84, "unit": "°F"}
